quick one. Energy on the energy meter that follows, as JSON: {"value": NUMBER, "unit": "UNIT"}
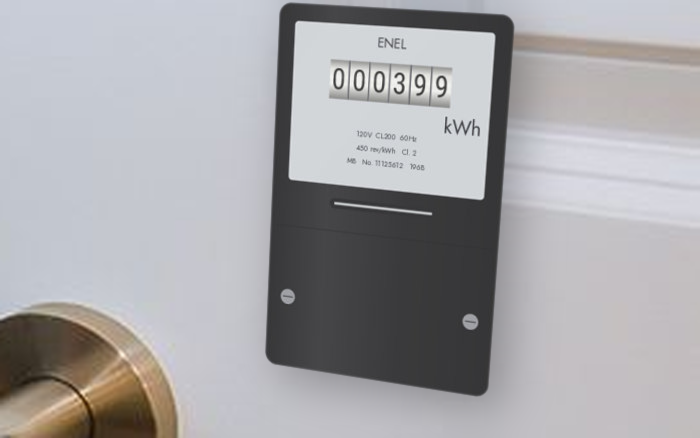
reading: {"value": 399, "unit": "kWh"}
